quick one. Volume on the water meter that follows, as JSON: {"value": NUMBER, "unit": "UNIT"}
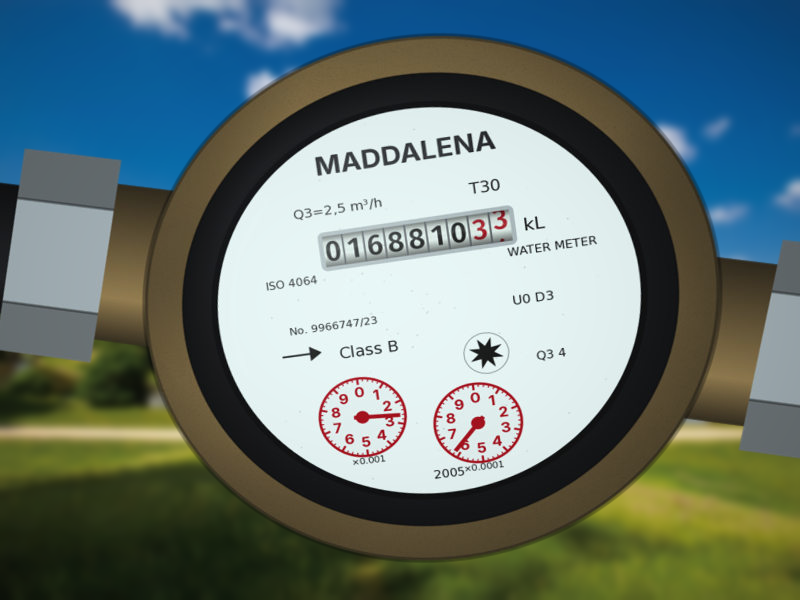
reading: {"value": 168810.3326, "unit": "kL"}
